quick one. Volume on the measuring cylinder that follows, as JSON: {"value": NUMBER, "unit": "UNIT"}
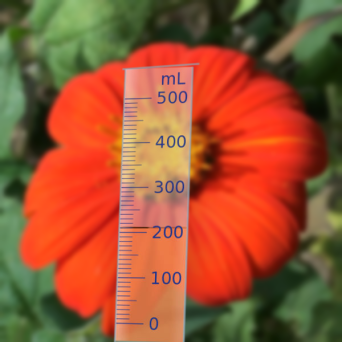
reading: {"value": 210, "unit": "mL"}
